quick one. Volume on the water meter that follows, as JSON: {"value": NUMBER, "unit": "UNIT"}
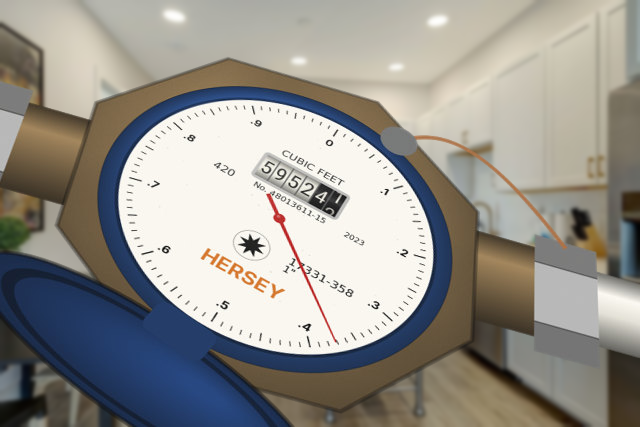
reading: {"value": 595241.37, "unit": "ft³"}
